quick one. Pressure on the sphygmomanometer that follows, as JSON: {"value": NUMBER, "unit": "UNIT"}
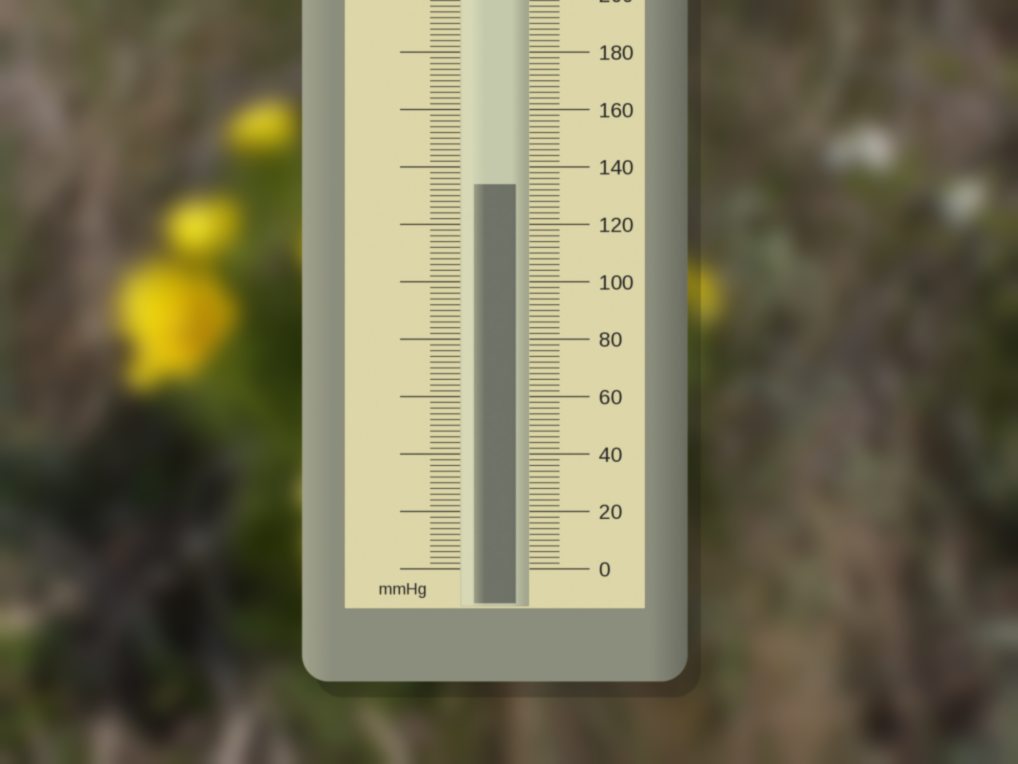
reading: {"value": 134, "unit": "mmHg"}
